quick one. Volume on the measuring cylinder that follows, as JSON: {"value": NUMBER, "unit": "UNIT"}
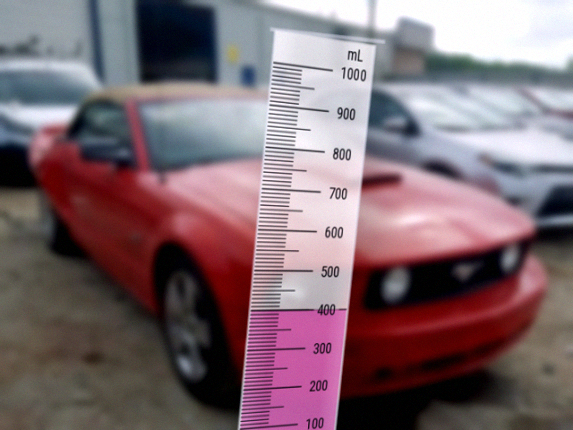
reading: {"value": 400, "unit": "mL"}
